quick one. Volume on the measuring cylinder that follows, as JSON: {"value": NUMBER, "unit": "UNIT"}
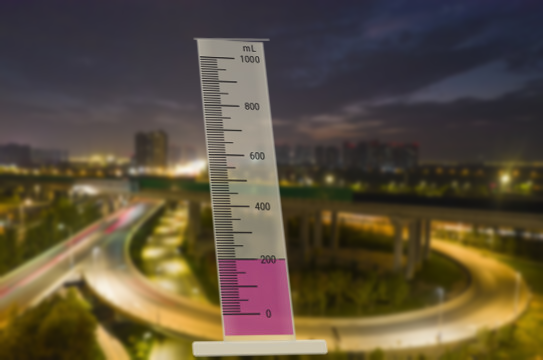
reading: {"value": 200, "unit": "mL"}
